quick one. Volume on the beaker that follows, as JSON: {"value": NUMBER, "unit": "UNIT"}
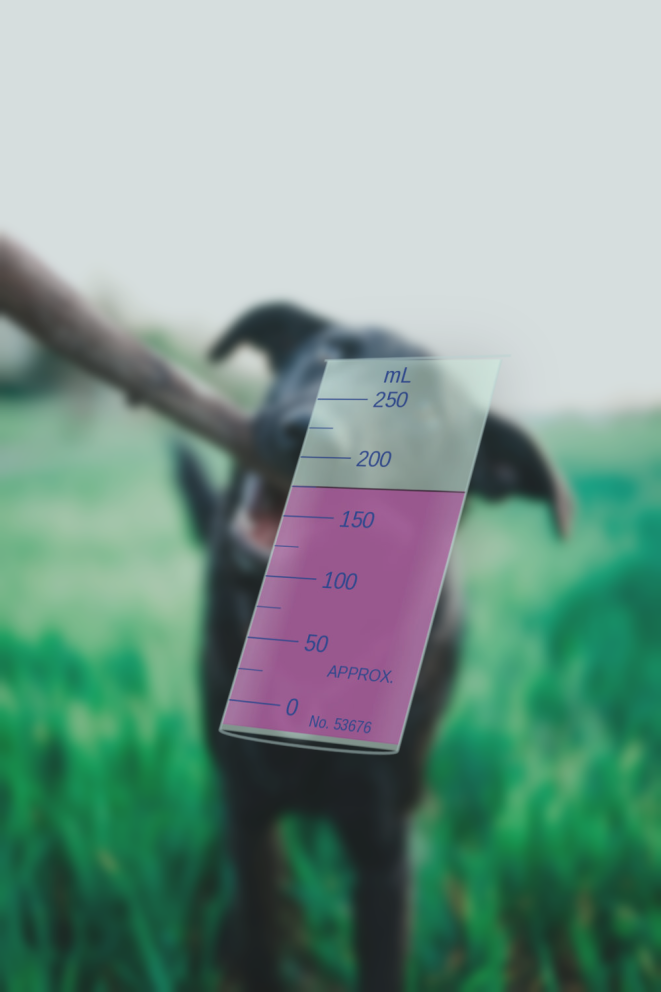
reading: {"value": 175, "unit": "mL"}
